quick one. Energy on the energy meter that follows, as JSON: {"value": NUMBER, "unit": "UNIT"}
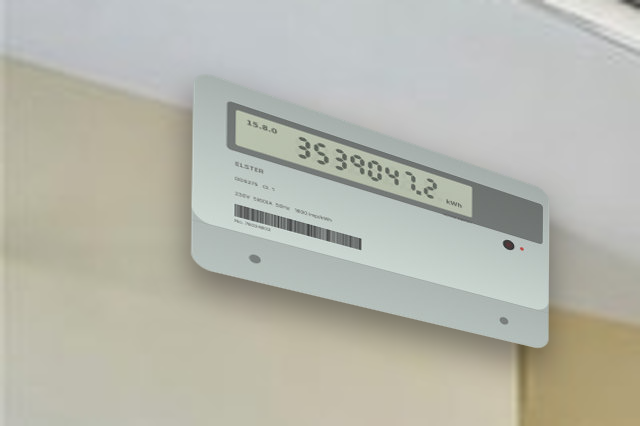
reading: {"value": 3539047.2, "unit": "kWh"}
